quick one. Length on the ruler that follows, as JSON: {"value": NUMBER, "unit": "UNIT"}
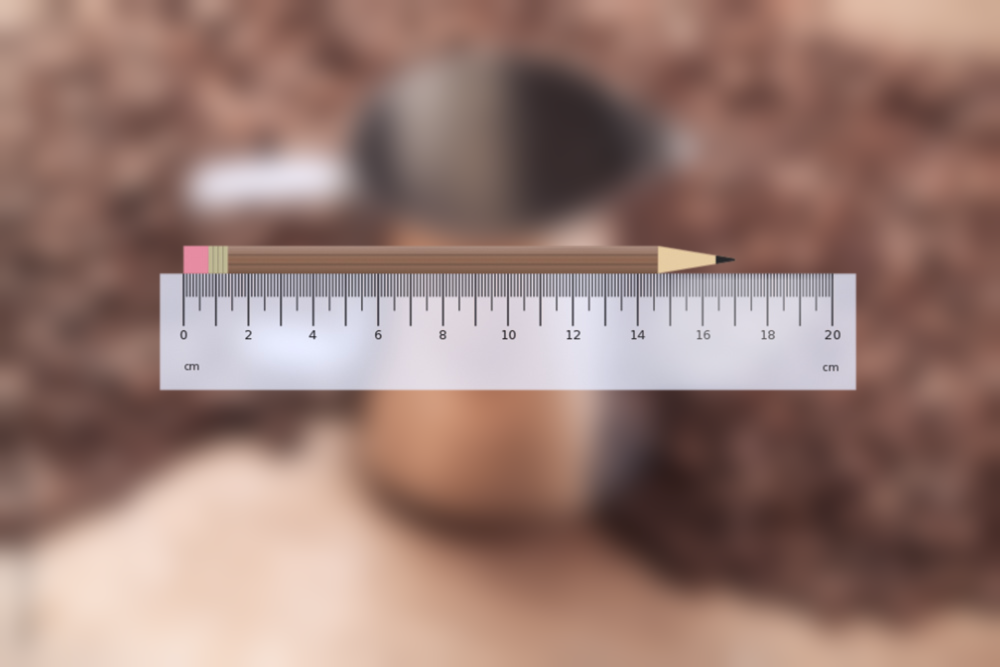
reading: {"value": 17, "unit": "cm"}
